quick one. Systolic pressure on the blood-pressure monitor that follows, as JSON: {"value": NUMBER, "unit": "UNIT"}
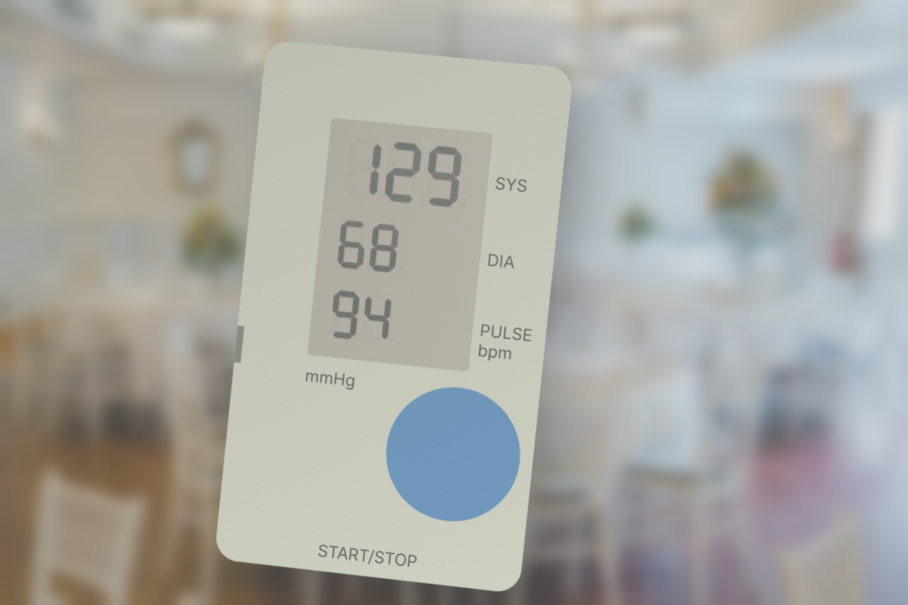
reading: {"value": 129, "unit": "mmHg"}
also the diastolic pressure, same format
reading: {"value": 68, "unit": "mmHg"}
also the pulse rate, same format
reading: {"value": 94, "unit": "bpm"}
